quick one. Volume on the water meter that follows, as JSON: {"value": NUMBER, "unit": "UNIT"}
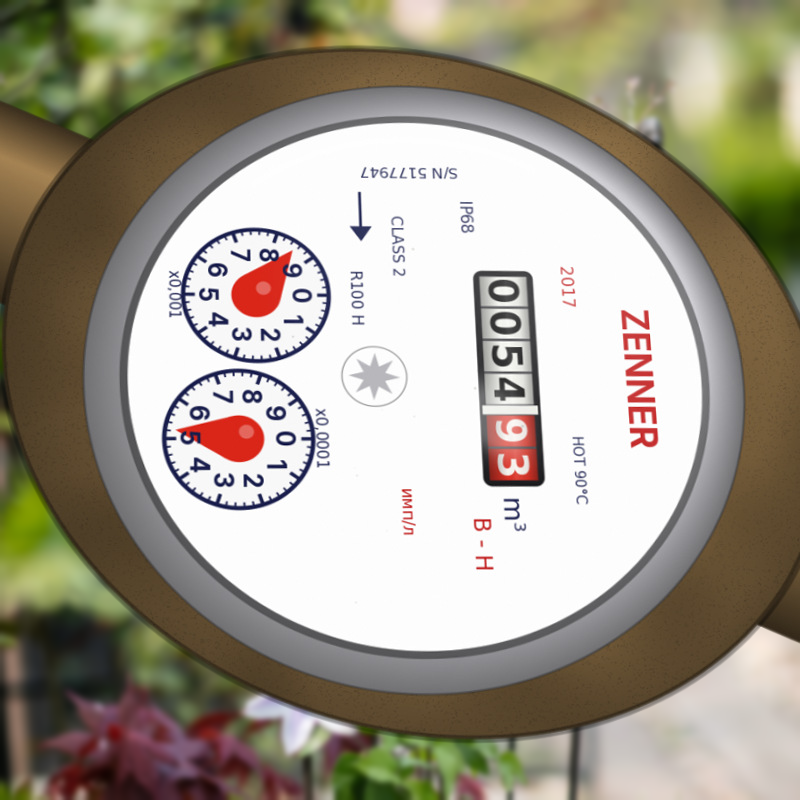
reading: {"value": 54.9385, "unit": "m³"}
